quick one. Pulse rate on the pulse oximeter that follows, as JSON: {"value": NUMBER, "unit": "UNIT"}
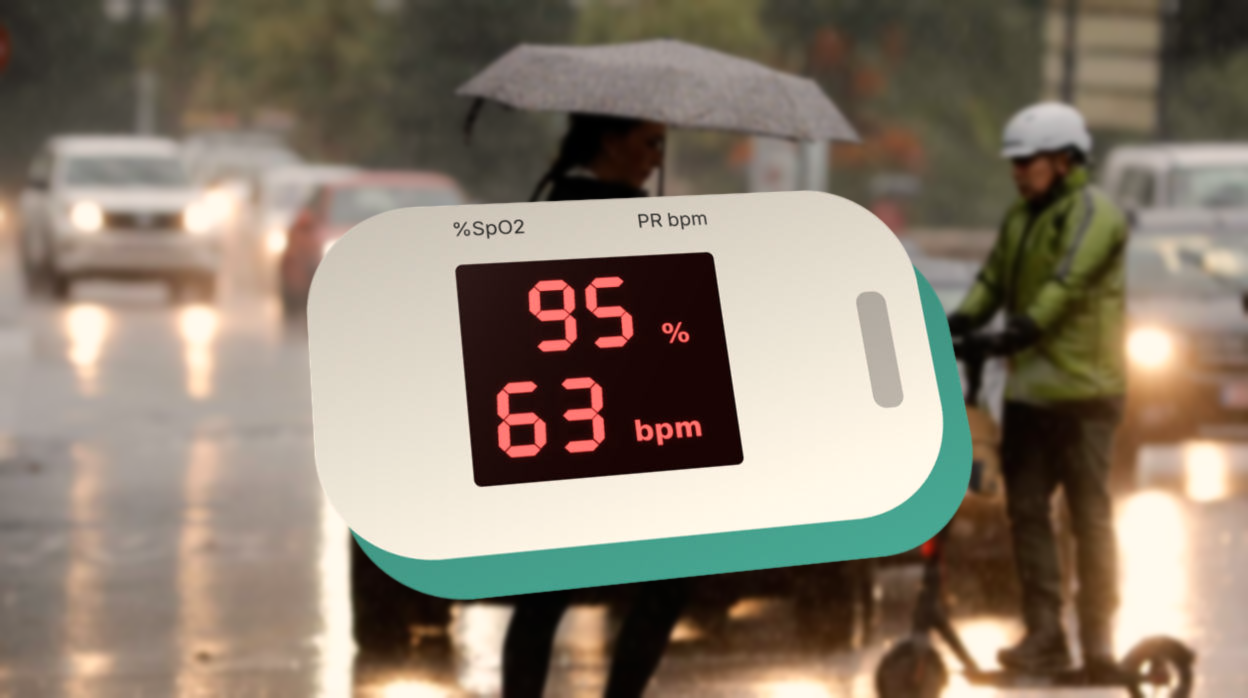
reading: {"value": 63, "unit": "bpm"}
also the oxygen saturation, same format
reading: {"value": 95, "unit": "%"}
